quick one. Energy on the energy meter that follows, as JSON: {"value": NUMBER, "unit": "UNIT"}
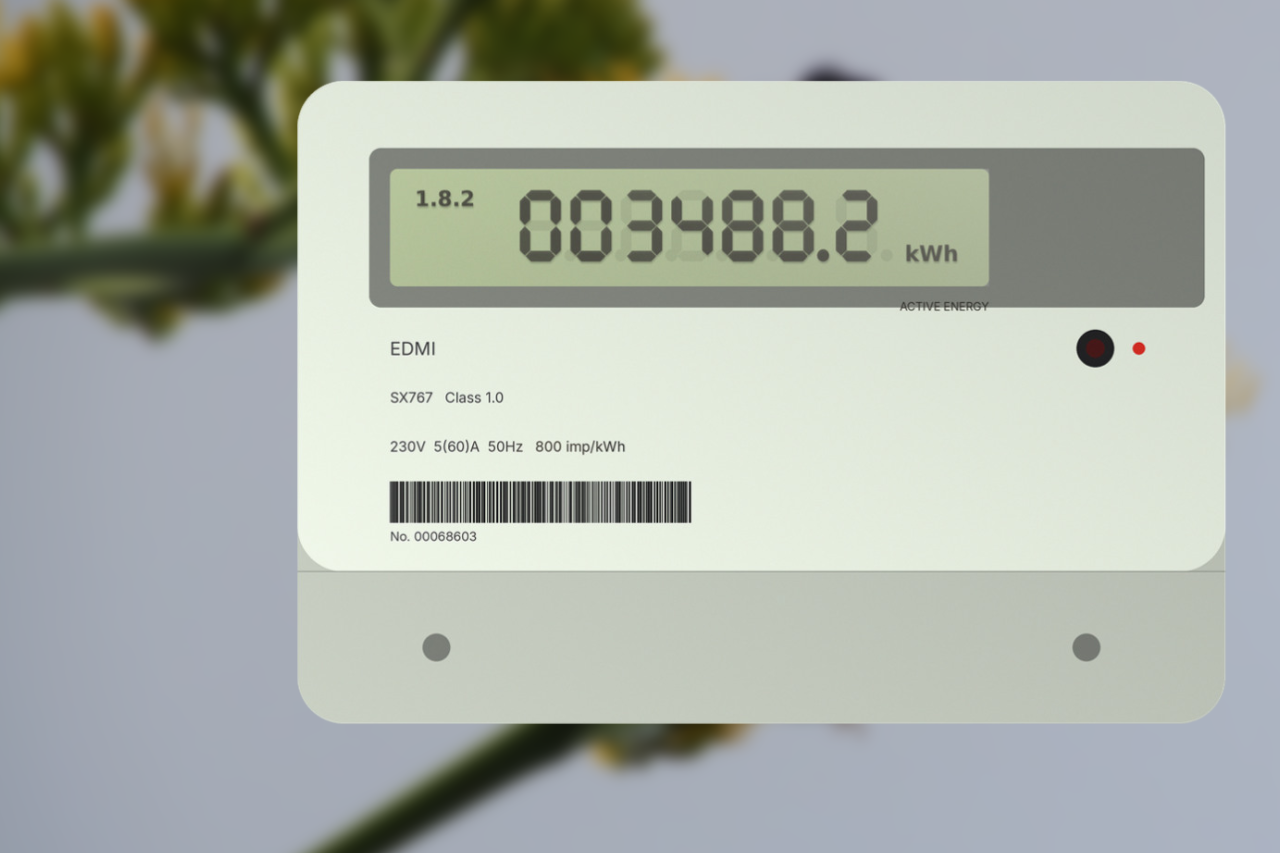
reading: {"value": 3488.2, "unit": "kWh"}
